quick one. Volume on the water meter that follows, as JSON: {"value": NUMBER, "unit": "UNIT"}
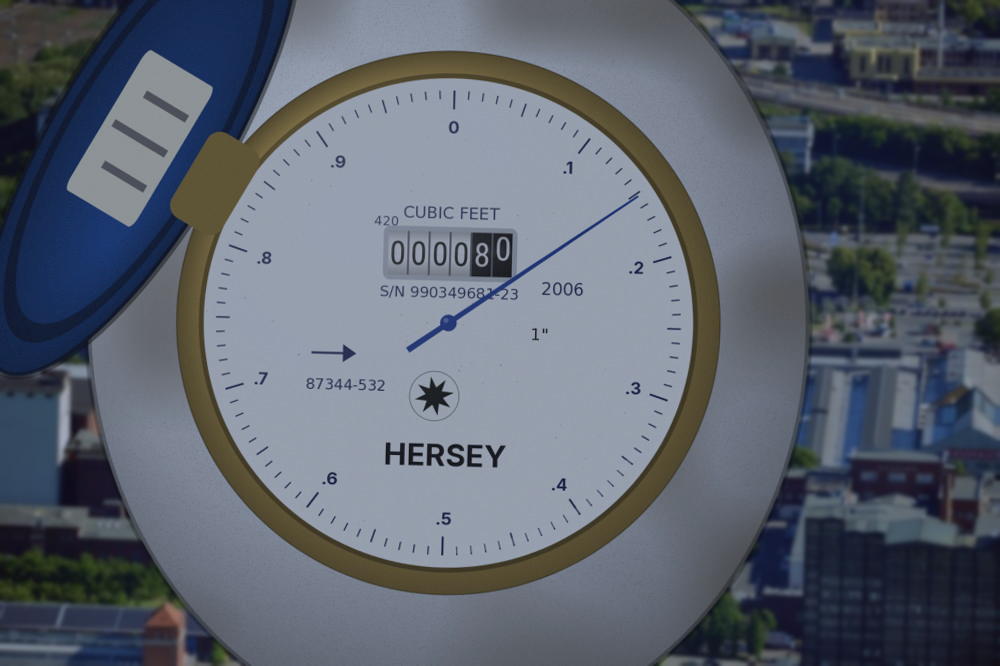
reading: {"value": 80.15, "unit": "ft³"}
